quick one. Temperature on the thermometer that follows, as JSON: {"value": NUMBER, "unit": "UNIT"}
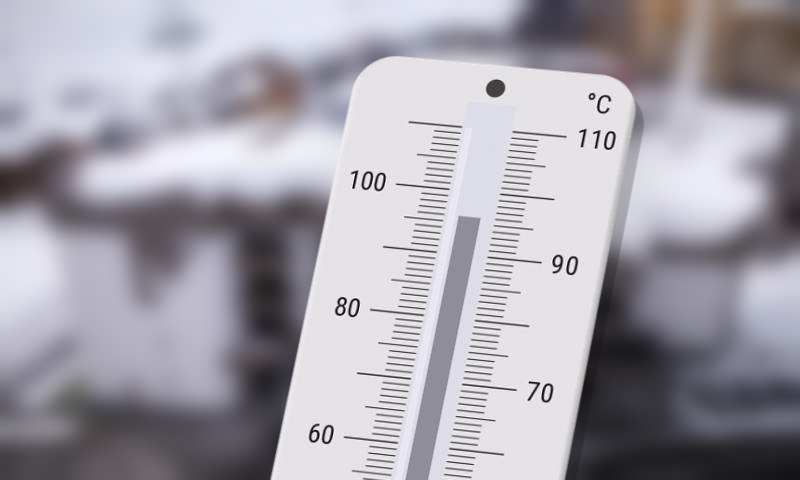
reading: {"value": 96, "unit": "°C"}
